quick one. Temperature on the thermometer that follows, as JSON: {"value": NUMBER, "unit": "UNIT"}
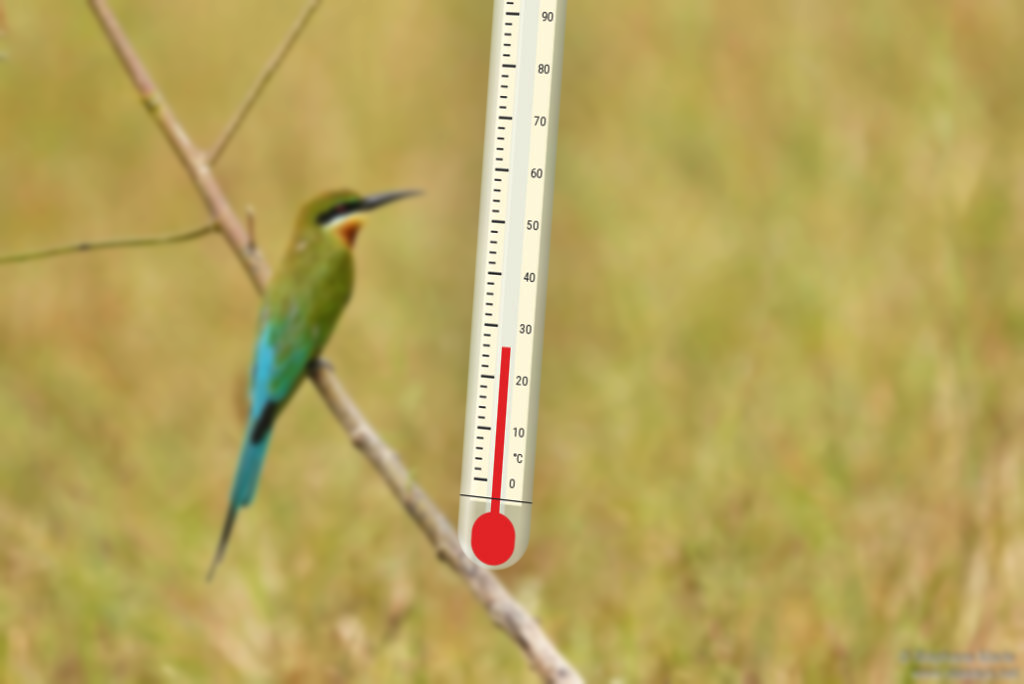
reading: {"value": 26, "unit": "°C"}
